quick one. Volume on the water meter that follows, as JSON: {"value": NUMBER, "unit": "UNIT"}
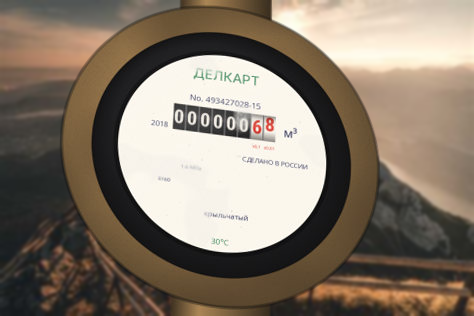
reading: {"value": 0.68, "unit": "m³"}
